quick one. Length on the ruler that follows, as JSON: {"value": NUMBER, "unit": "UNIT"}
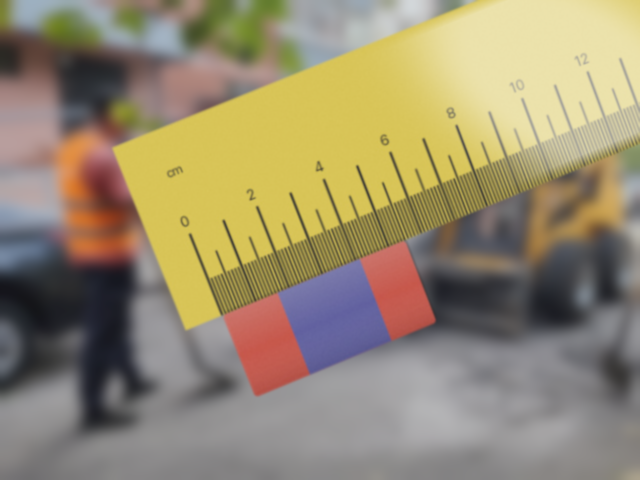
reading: {"value": 5.5, "unit": "cm"}
